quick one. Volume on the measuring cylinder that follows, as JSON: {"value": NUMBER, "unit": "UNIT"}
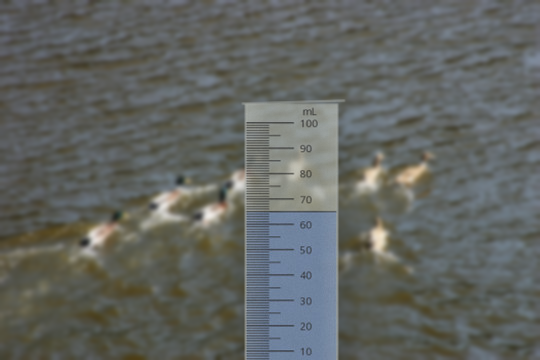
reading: {"value": 65, "unit": "mL"}
